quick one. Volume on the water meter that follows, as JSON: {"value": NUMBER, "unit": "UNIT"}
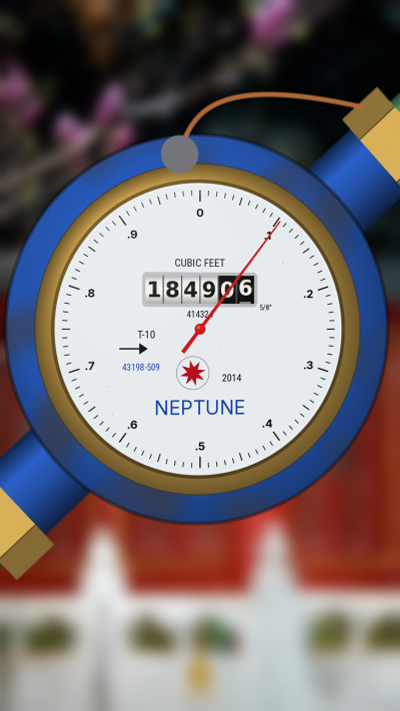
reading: {"value": 184906.10, "unit": "ft³"}
